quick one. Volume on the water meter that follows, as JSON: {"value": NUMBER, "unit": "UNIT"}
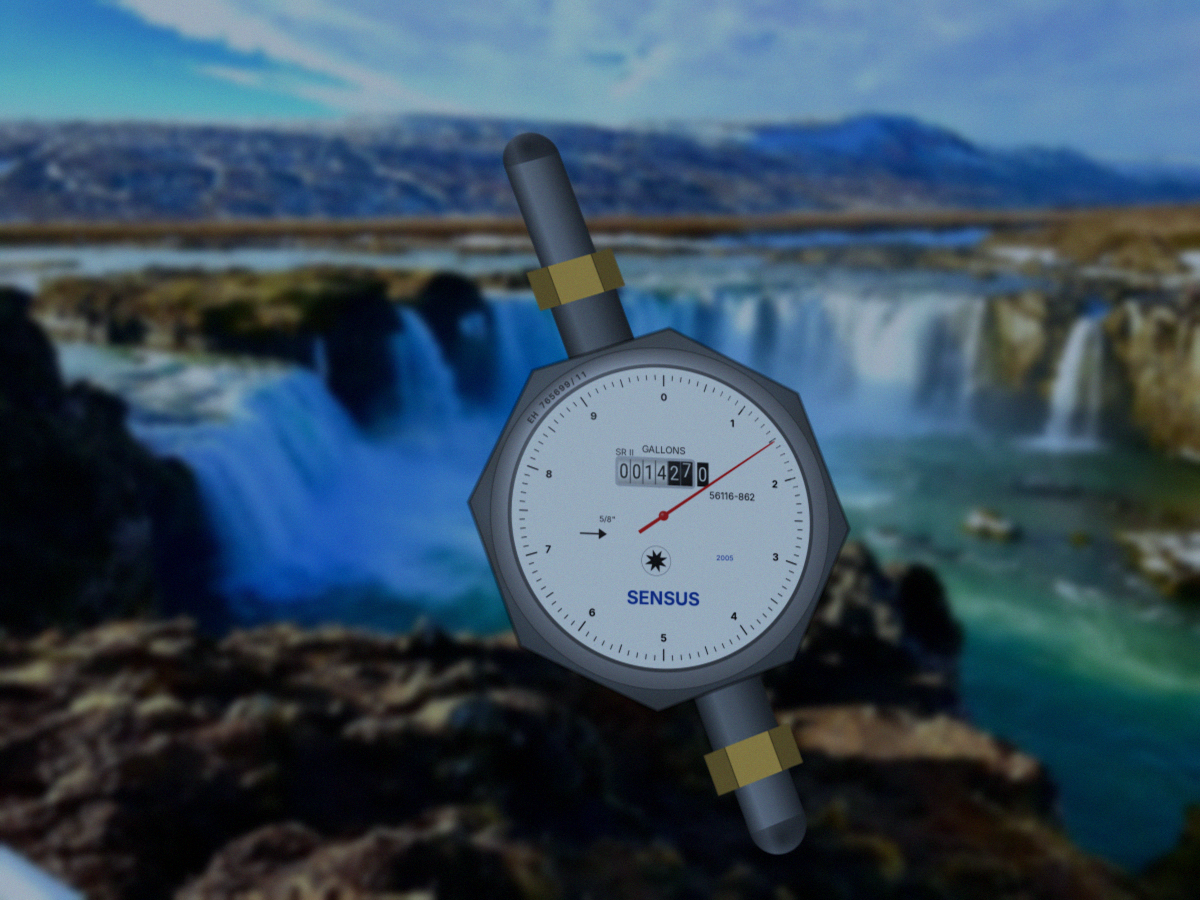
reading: {"value": 14271.5, "unit": "gal"}
